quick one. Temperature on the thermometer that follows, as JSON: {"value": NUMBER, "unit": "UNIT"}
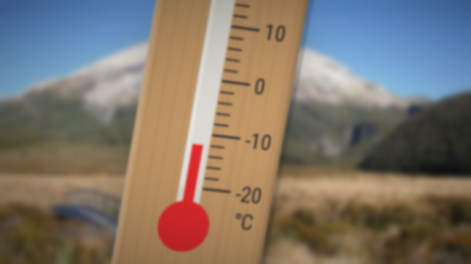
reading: {"value": -12, "unit": "°C"}
